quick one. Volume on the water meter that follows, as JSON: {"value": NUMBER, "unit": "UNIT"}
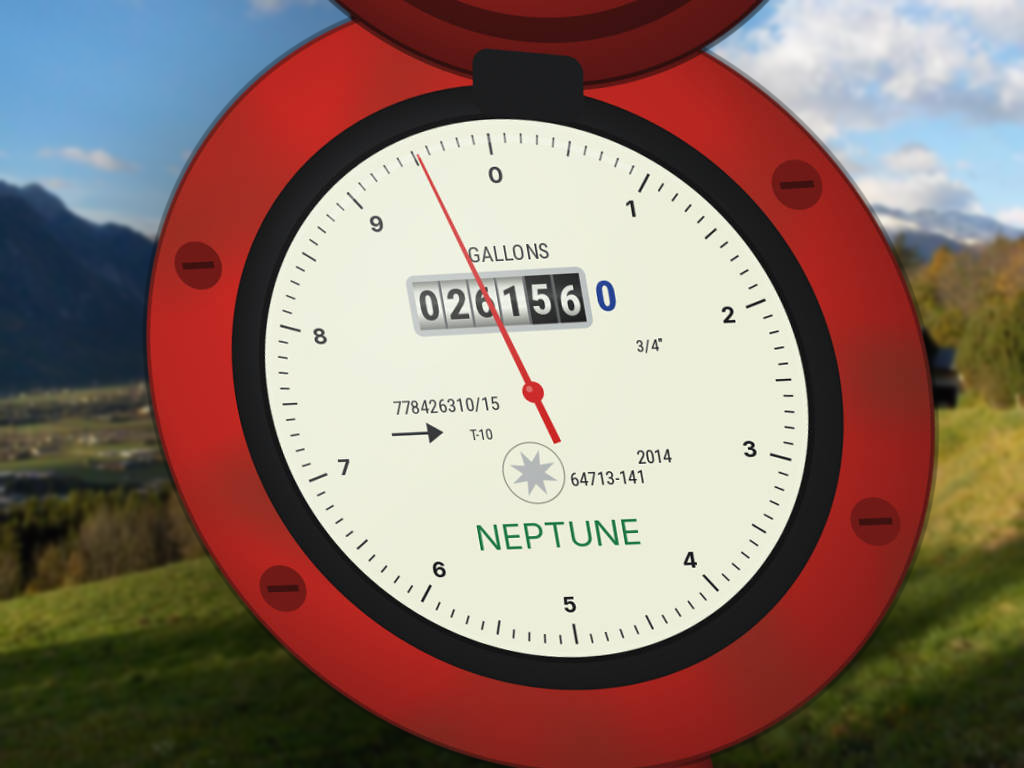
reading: {"value": 261559.5, "unit": "gal"}
